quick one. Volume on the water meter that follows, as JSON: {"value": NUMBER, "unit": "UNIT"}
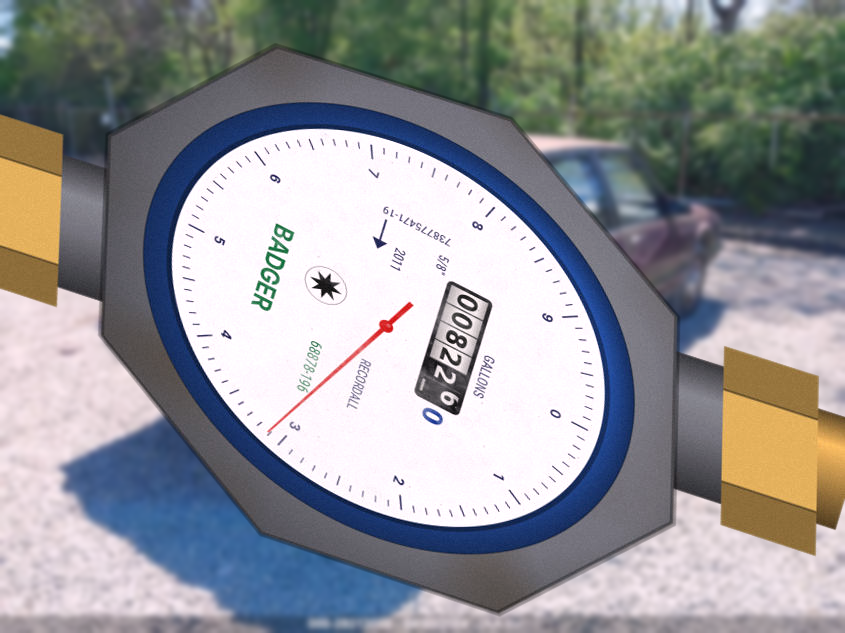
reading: {"value": 82263.1, "unit": "gal"}
